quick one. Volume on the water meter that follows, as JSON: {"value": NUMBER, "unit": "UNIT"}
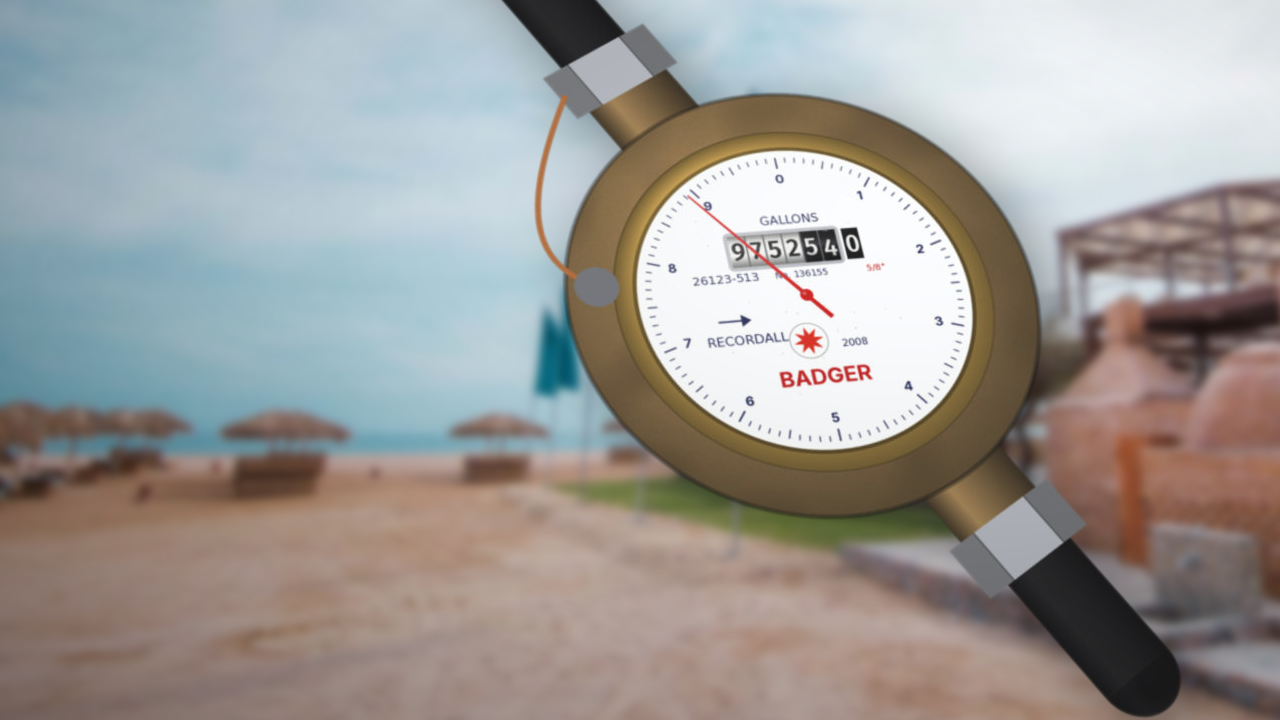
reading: {"value": 9752538.9, "unit": "gal"}
